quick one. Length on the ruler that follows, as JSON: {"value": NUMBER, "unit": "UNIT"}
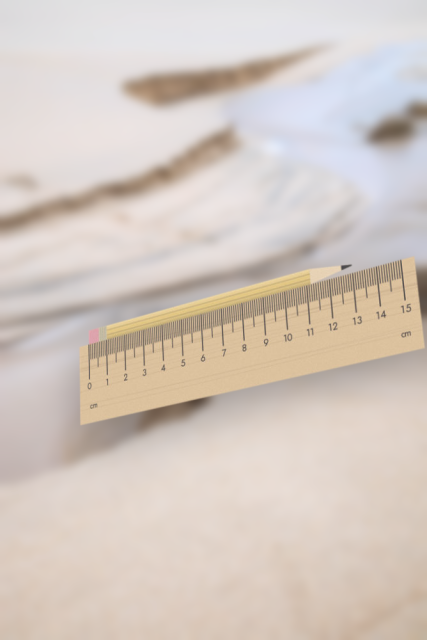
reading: {"value": 13, "unit": "cm"}
